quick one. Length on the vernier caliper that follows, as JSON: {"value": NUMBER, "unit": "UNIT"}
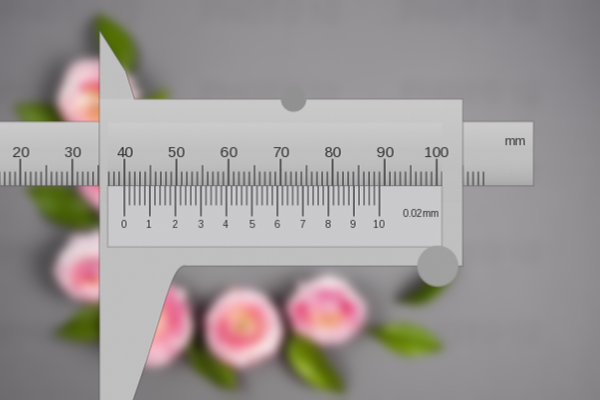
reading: {"value": 40.0, "unit": "mm"}
